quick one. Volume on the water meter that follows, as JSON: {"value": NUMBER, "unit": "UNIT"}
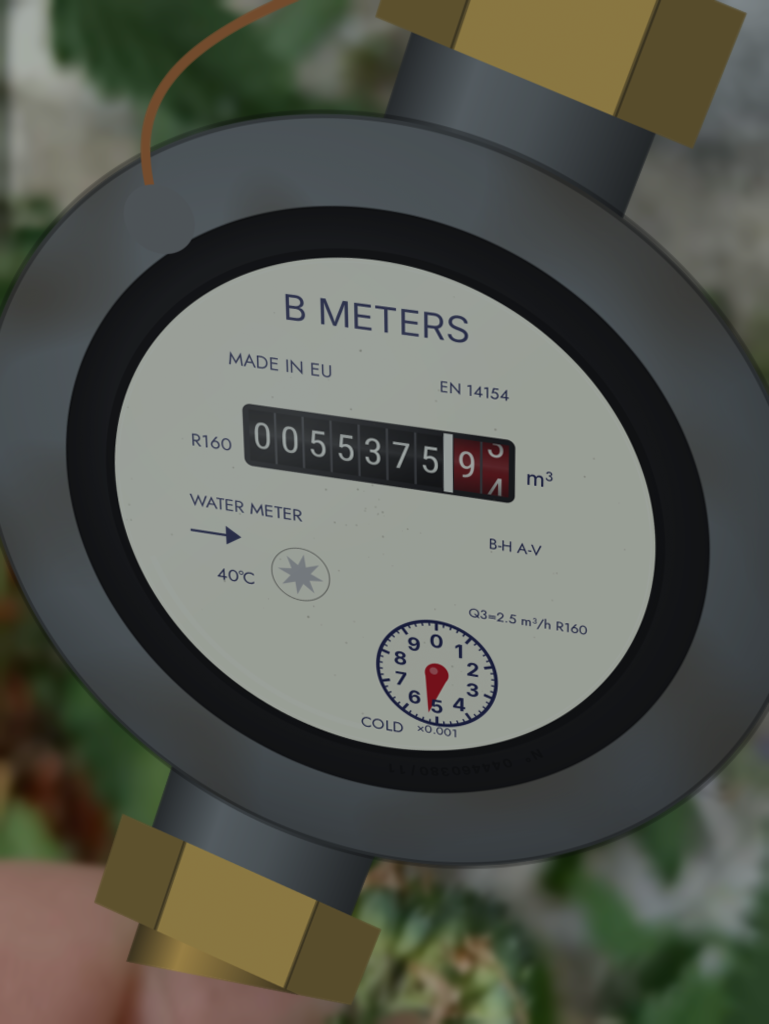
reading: {"value": 55375.935, "unit": "m³"}
